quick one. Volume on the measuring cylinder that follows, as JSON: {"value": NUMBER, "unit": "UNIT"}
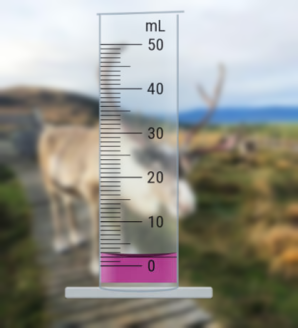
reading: {"value": 2, "unit": "mL"}
